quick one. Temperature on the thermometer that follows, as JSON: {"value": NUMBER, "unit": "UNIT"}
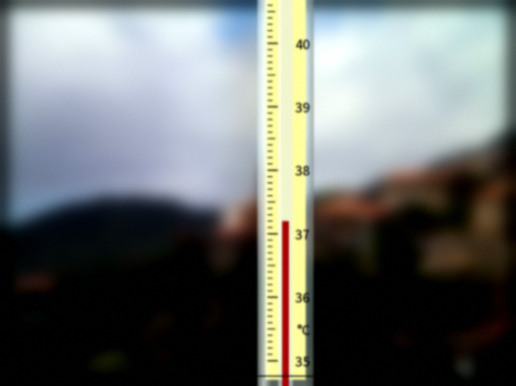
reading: {"value": 37.2, "unit": "°C"}
